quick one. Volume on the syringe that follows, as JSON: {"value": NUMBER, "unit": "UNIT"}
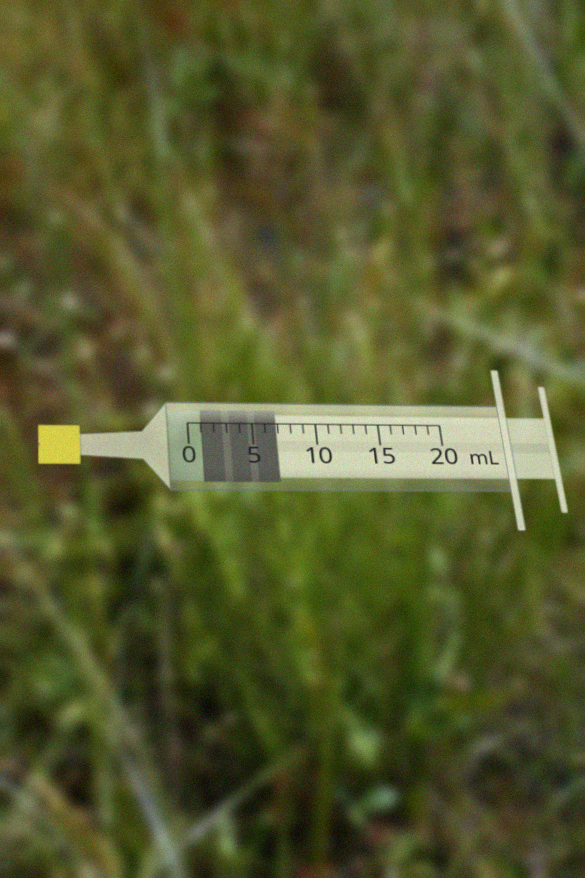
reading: {"value": 1, "unit": "mL"}
